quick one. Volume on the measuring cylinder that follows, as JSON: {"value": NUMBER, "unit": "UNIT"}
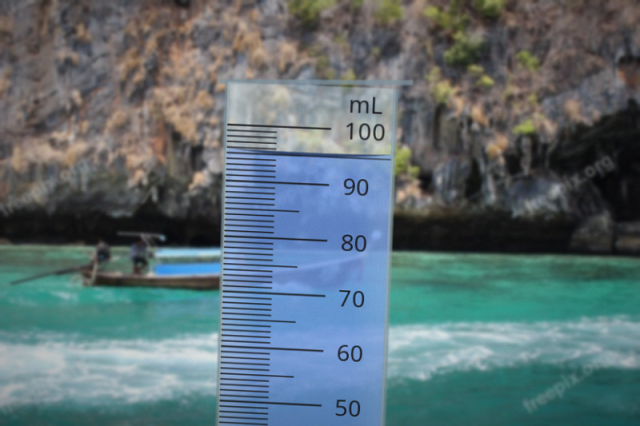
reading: {"value": 95, "unit": "mL"}
